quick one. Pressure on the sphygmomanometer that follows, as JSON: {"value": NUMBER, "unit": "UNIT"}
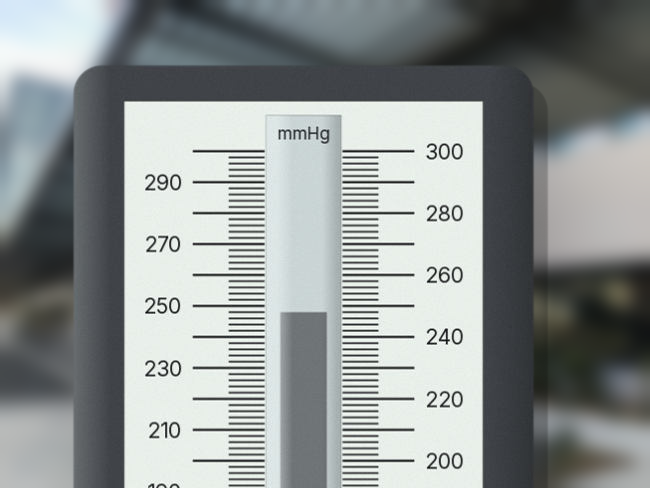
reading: {"value": 248, "unit": "mmHg"}
